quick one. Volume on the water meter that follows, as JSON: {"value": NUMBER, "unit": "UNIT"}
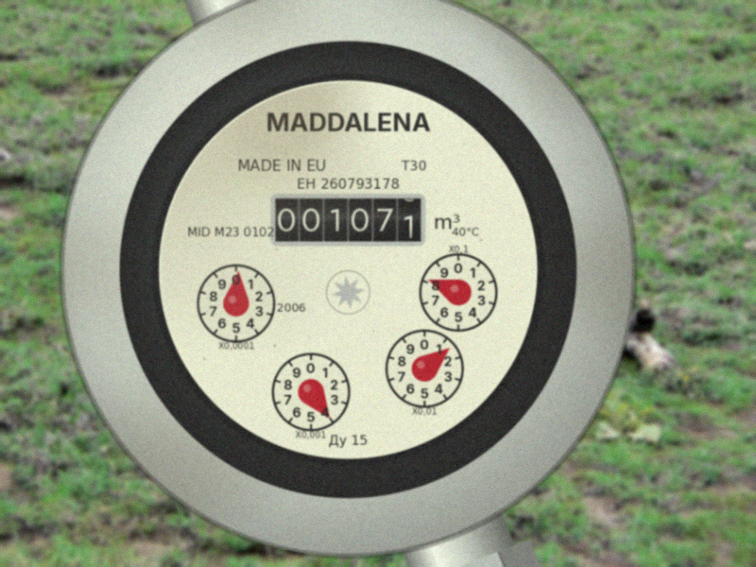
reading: {"value": 1070.8140, "unit": "m³"}
